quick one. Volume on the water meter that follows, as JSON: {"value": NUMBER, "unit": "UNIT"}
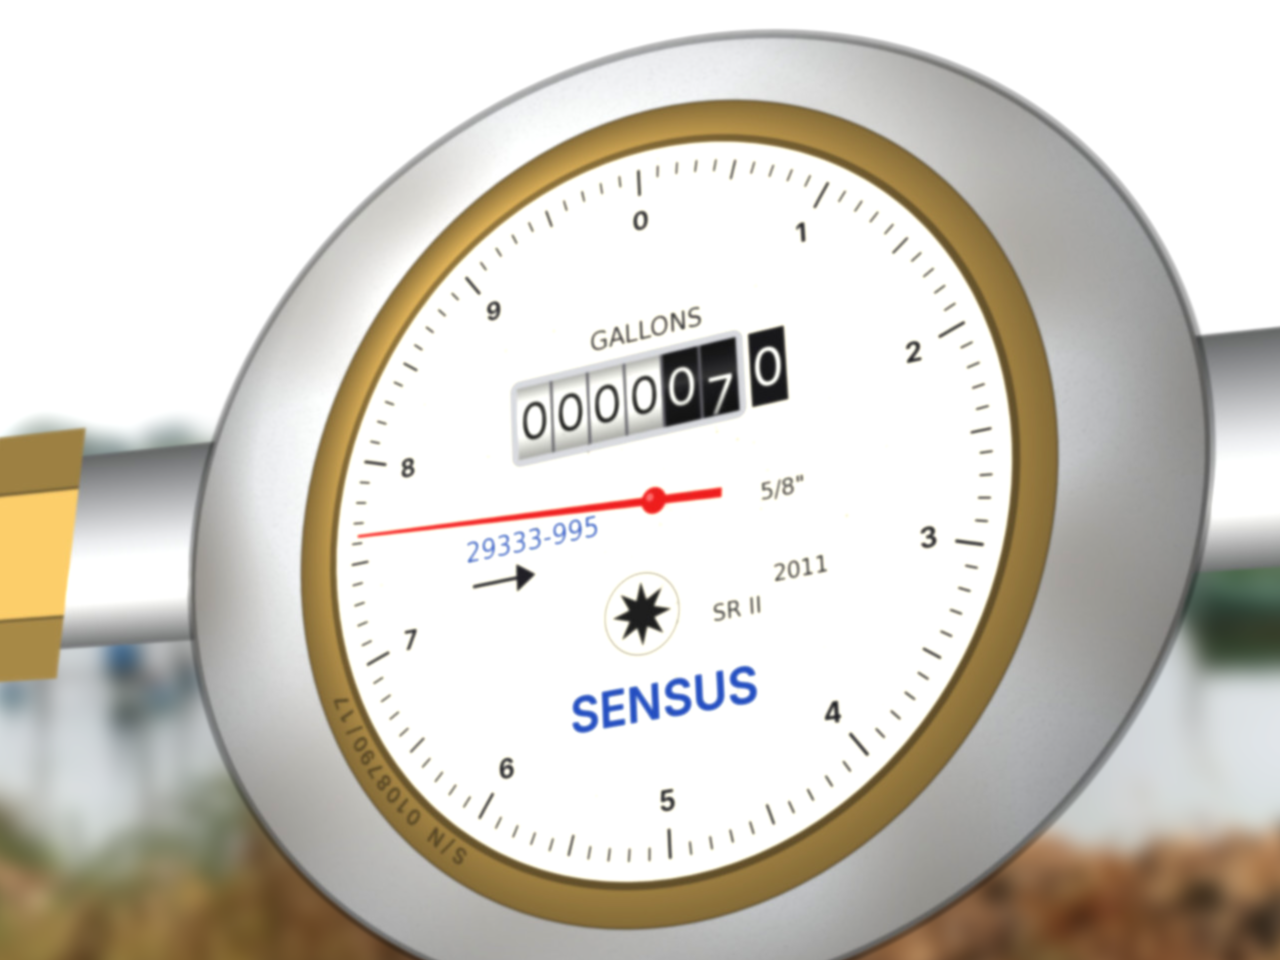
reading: {"value": 67.6, "unit": "gal"}
